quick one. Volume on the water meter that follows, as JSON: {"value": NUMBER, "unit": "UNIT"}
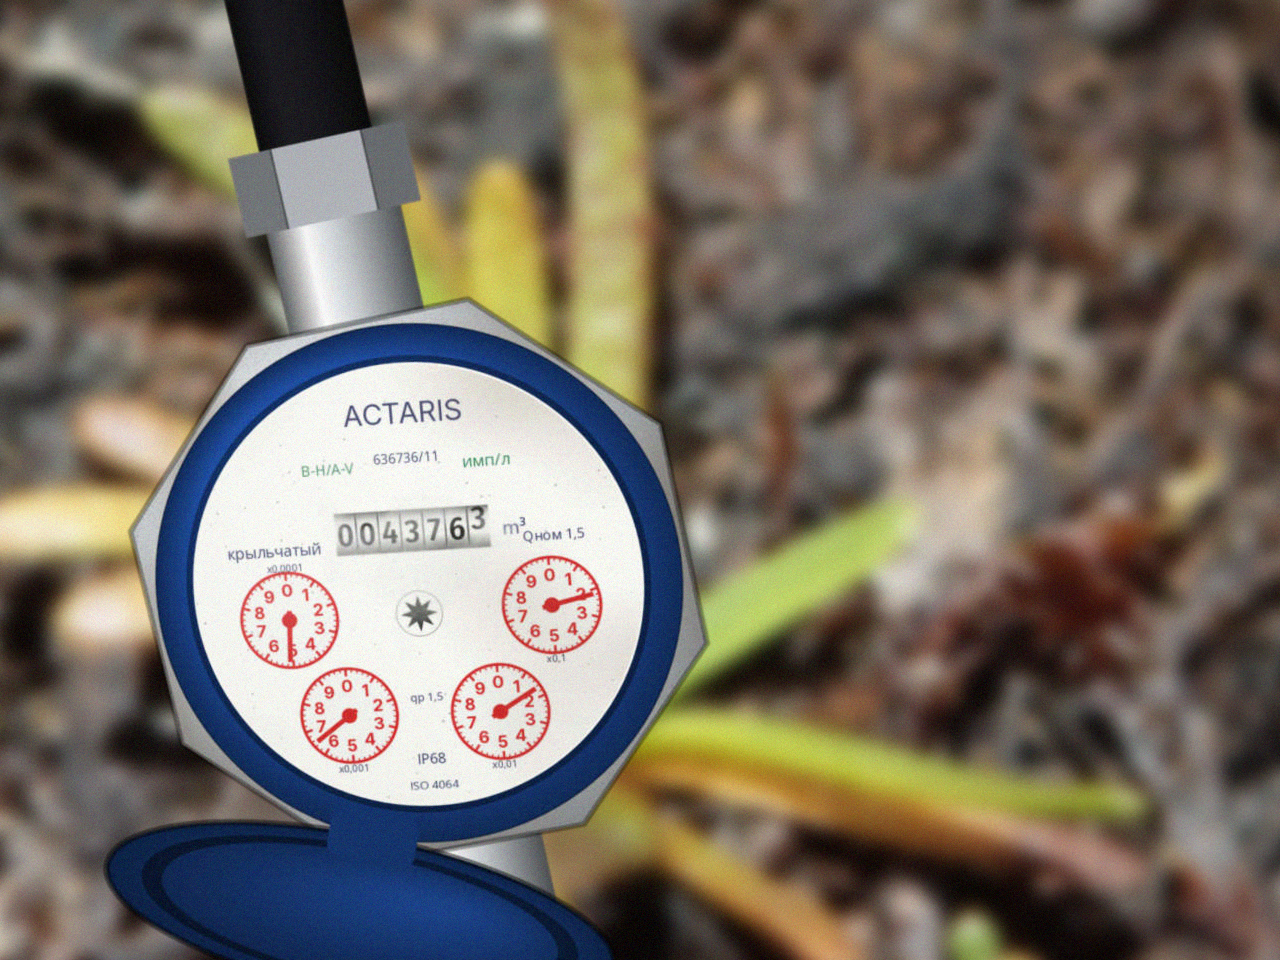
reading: {"value": 43763.2165, "unit": "m³"}
